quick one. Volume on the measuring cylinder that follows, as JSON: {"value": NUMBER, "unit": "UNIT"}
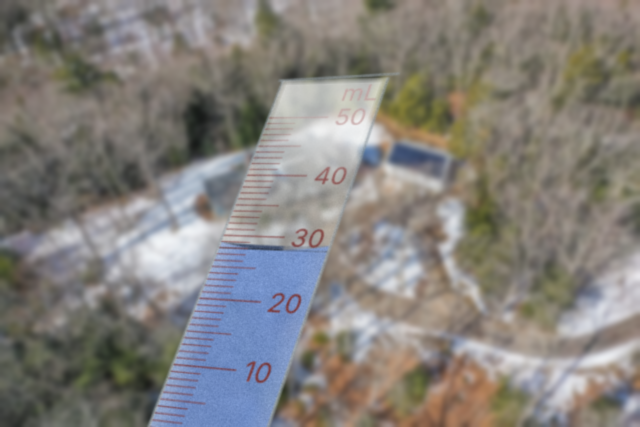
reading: {"value": 28, "unit": "mL"}
